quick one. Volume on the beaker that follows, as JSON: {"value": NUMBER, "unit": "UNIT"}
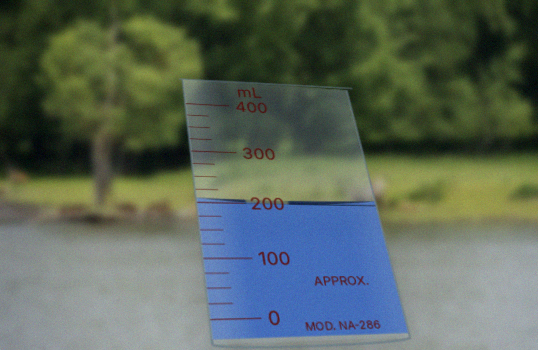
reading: {"value": 200, "unit": "mL"}
